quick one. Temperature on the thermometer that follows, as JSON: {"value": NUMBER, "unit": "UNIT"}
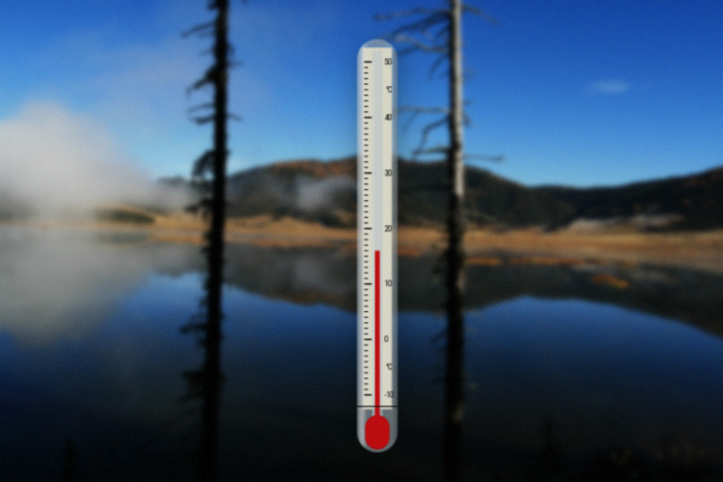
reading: {"value": 16, "unit": "°C"}
